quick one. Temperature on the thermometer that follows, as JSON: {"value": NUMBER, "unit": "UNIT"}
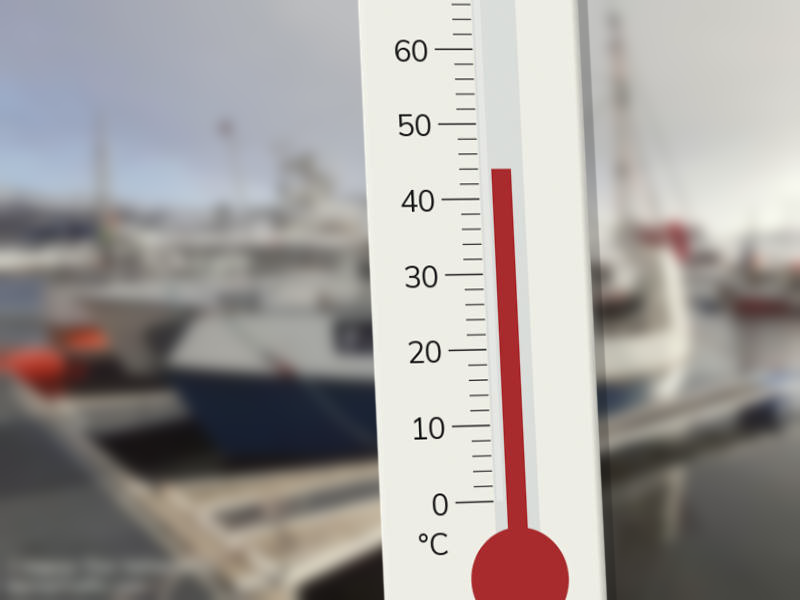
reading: {"value": 44, "unit": "°C"}
